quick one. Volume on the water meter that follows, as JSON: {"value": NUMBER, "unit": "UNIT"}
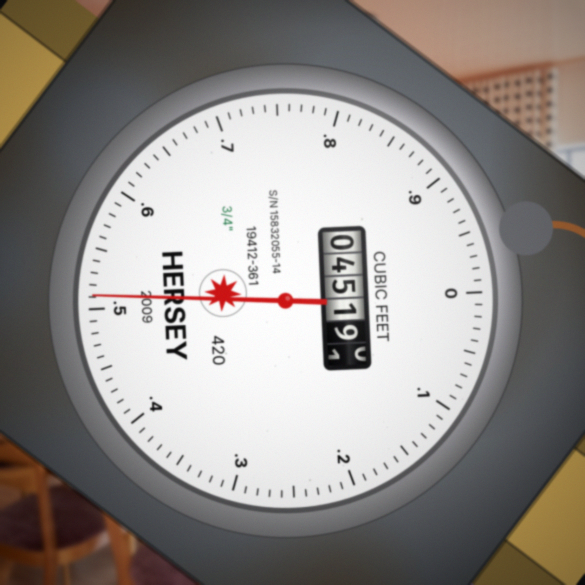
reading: {"value": 45190.51, "unit": "ft³"}
